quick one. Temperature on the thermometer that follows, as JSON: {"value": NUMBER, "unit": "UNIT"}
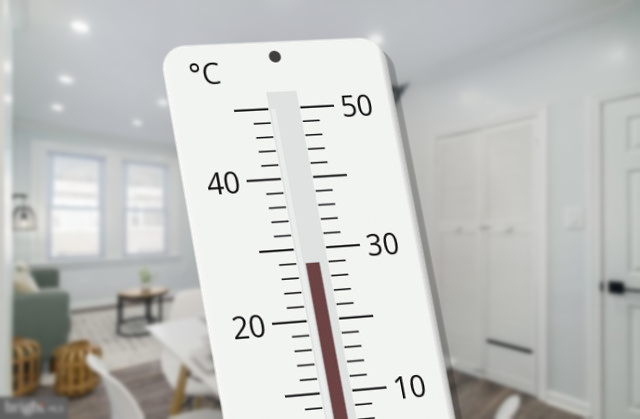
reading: {"value": 28, "unit": "°C"}
